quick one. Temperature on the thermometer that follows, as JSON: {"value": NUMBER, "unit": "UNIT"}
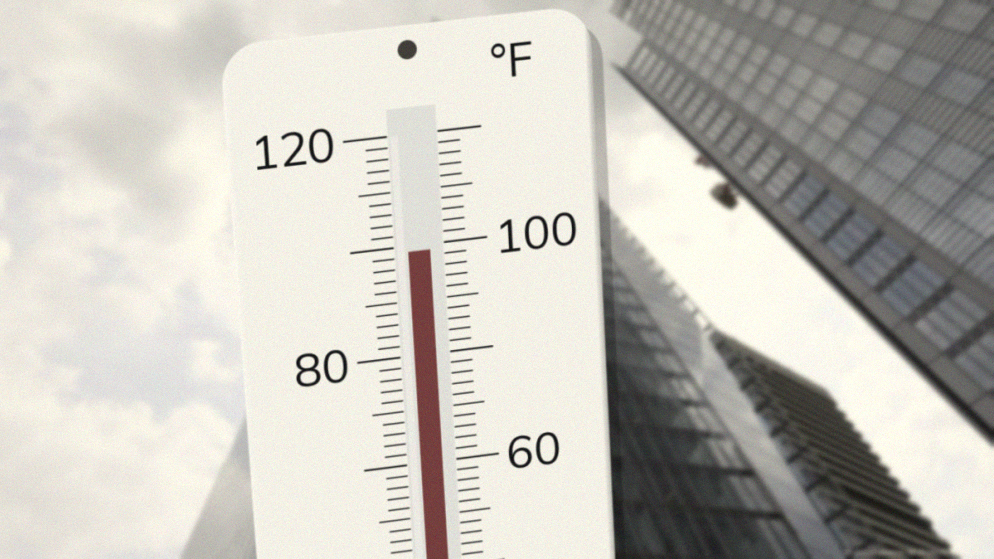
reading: {"value": 99, "unit": "°F"}
